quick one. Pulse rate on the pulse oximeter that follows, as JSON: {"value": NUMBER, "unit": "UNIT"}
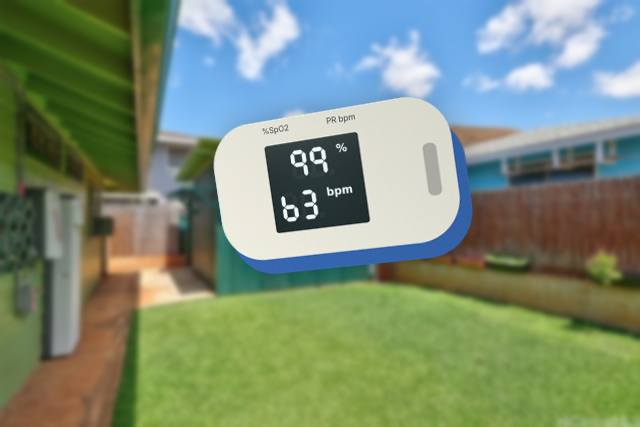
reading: {"value": 63, "unit": "bpm"}
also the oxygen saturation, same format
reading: {"value": 99, "unit": "%"}
